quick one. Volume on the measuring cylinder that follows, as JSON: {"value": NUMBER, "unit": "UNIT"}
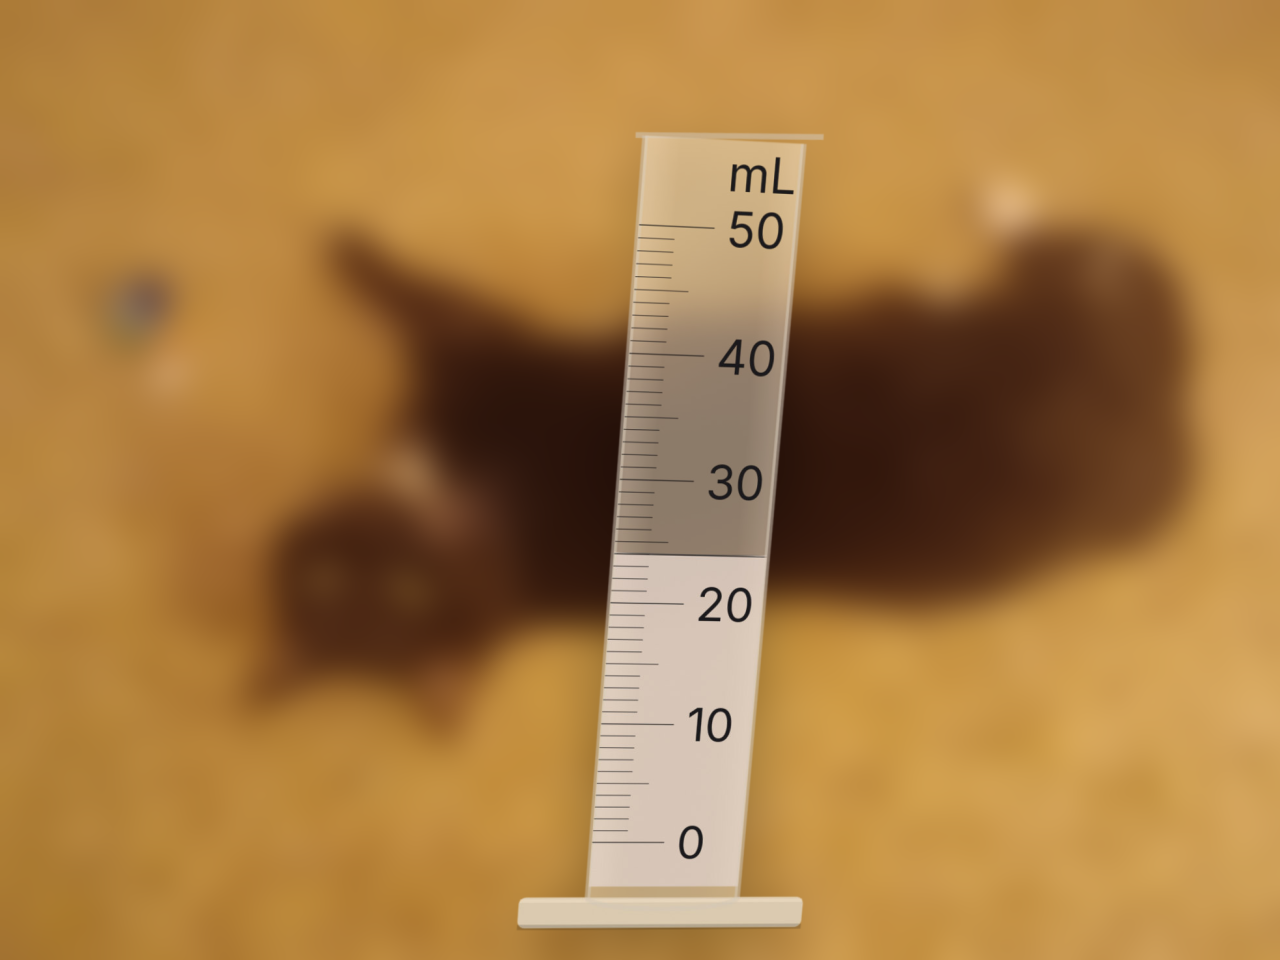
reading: {"value": 24, "unit": "mL"}
